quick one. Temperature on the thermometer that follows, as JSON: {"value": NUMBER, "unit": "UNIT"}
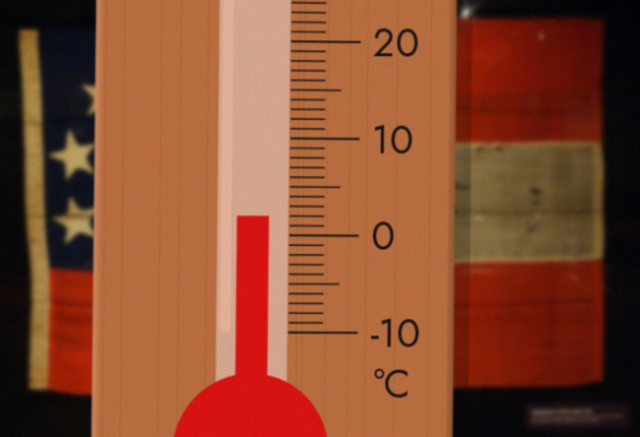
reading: {"value": 2, "unit": "°C"}
